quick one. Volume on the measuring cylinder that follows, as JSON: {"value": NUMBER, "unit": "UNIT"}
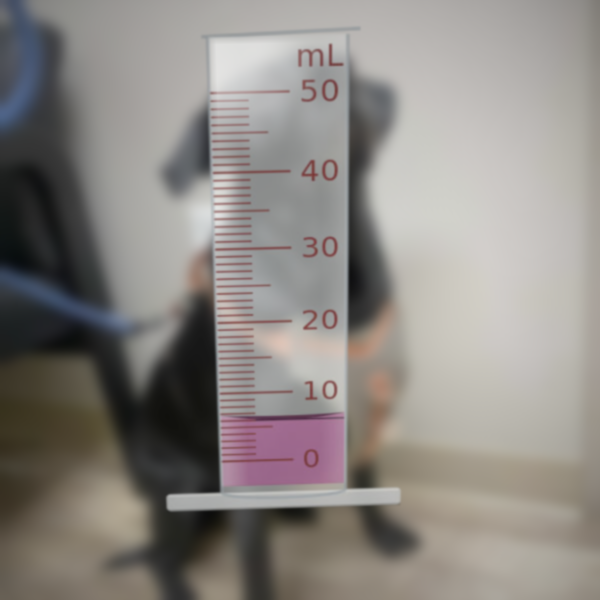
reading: {"value": 6, "unit": "mL"}
